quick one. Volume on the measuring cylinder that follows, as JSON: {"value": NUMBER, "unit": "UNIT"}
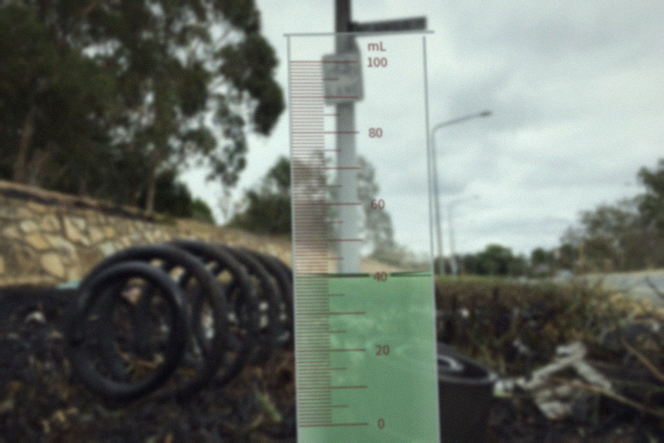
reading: {"value": 40, "unit": "mL"}
